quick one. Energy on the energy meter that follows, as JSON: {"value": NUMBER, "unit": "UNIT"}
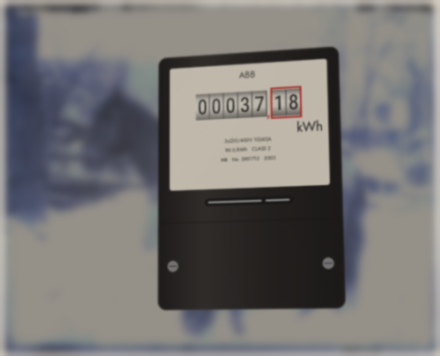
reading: {"value": 37.18, "unit": "kWh"}
